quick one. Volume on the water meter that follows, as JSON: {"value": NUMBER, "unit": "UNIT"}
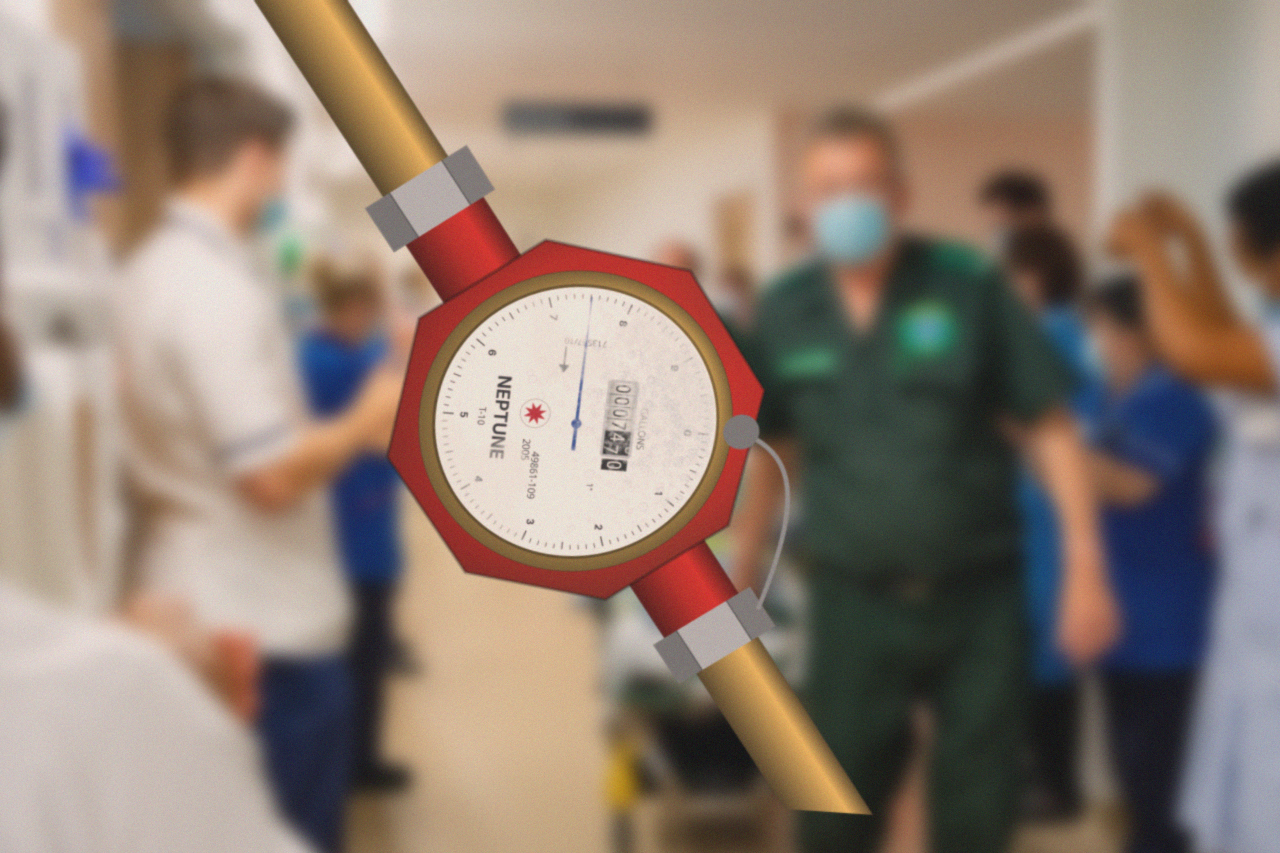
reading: {"value": 7467.5, "unit": "gal"}
